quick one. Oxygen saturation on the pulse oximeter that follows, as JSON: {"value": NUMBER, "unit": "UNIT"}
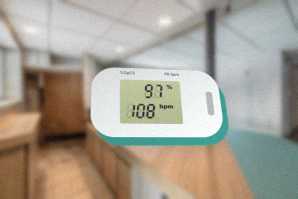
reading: {"value": 97, "unit": "%"}
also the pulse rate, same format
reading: {"value": 108, "unit": "bpm"}
